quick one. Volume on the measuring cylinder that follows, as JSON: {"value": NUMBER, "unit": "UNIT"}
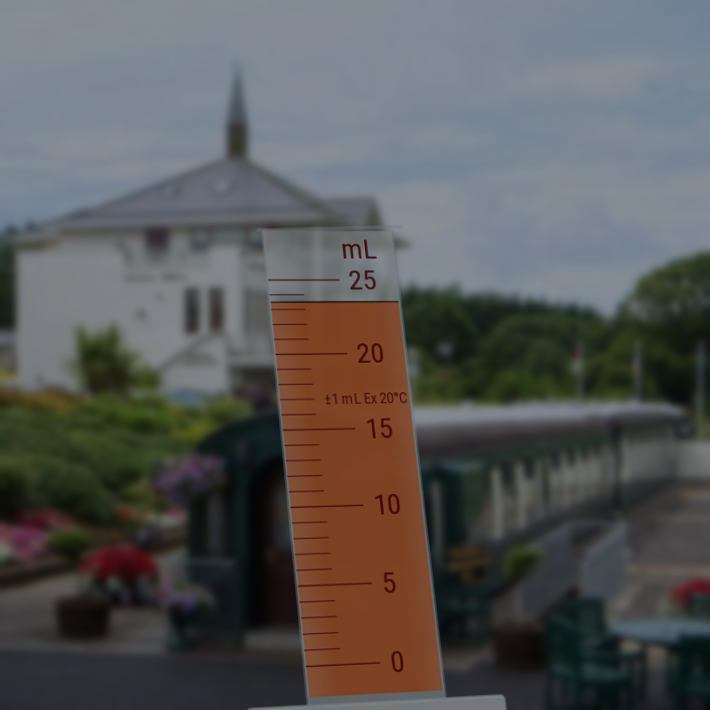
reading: {"value": 23.5, "unit": "mL"}
